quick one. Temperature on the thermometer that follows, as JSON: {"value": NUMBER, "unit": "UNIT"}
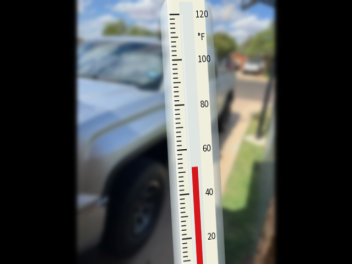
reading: {"value": 52, "unit": "°F"}
